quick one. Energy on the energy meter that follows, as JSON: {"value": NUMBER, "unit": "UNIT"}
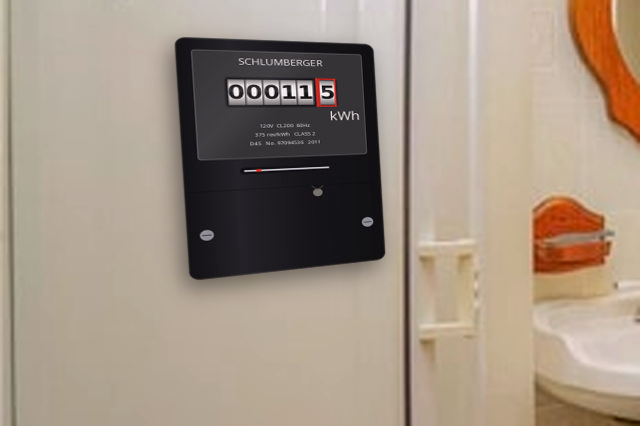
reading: {"value": 11.5, "unit": "kWh"}
